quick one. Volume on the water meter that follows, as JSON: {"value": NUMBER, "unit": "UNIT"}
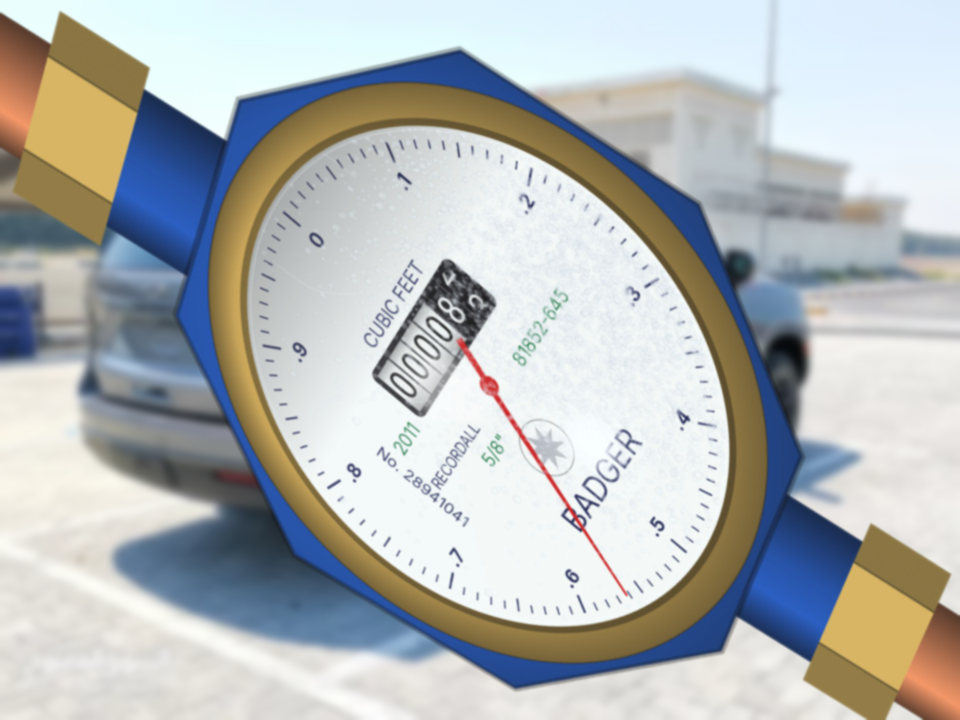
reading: {"value": 82.56, "unit": "ft³"}
